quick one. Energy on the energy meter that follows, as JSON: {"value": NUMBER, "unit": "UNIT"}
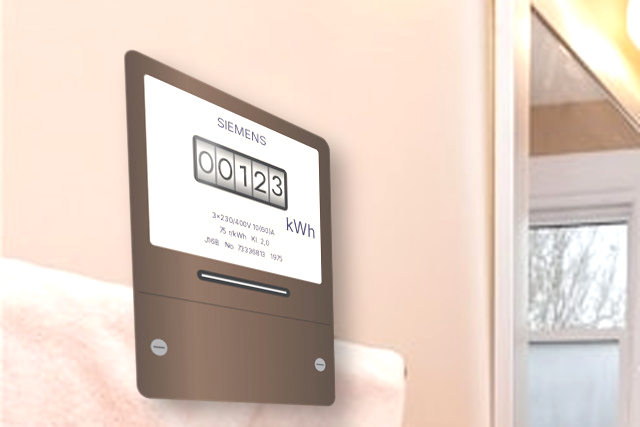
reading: {"value": 123, "unit": "kWh"}
